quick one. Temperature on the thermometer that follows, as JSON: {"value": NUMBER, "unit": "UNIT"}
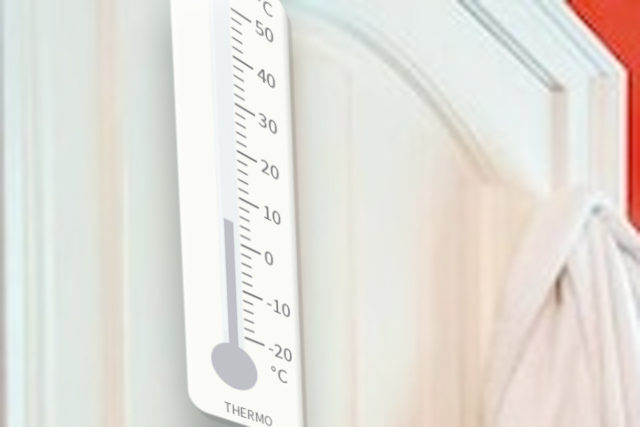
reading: {"value": 4, "unit": "°C"}
